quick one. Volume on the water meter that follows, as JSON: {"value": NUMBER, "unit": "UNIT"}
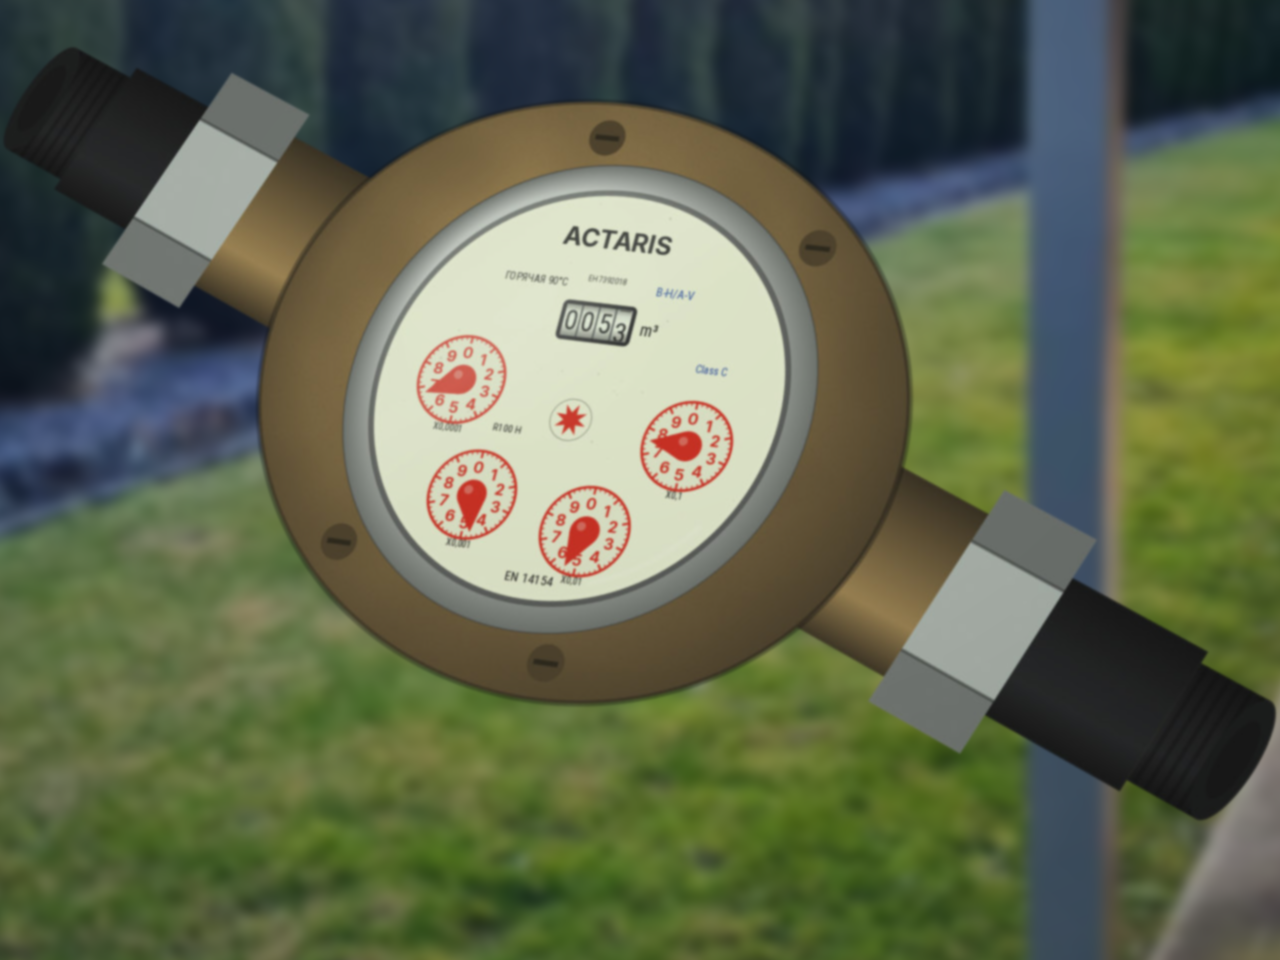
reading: {"value": 52.7546, "unit": "m³"}
